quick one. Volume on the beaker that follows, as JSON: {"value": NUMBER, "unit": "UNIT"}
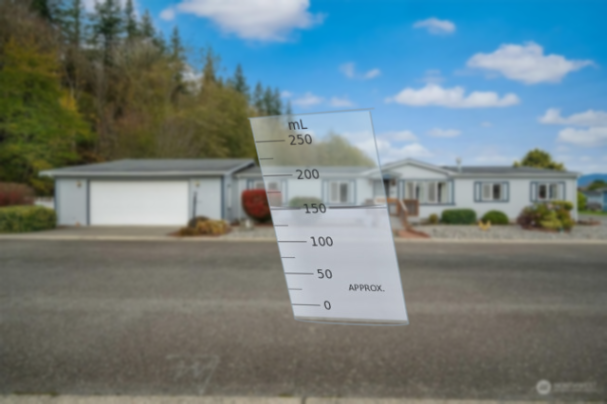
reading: {"value": 150, "unit": "mL"}
